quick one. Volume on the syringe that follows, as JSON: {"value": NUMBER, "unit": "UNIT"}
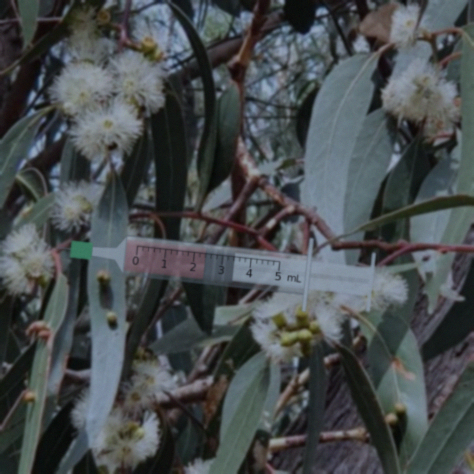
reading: {"value": 2.4, "unit": "mL"}
